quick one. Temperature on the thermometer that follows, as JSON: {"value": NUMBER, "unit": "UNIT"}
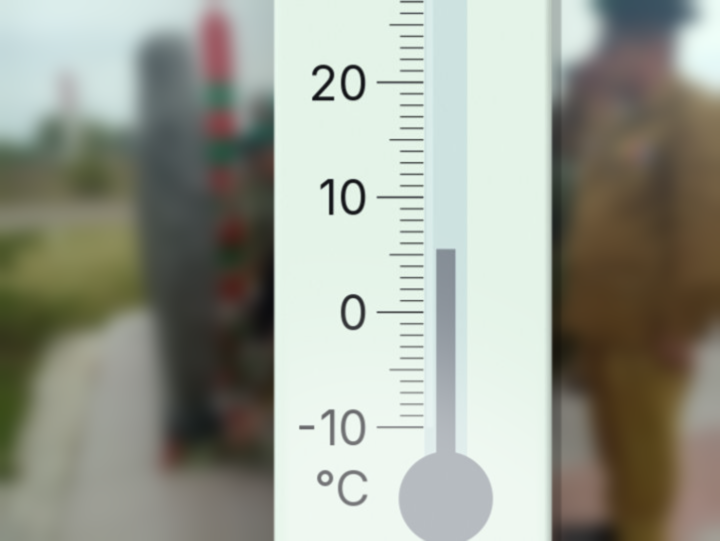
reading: {"value": 5.5, "unit": "°C"}
